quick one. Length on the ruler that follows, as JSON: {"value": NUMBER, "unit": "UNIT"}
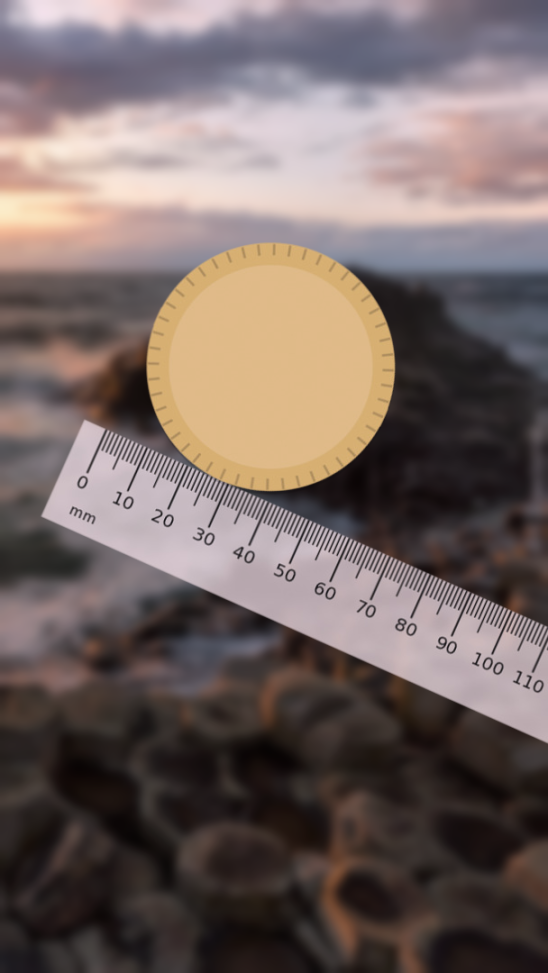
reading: {"value": 56, "unit": "mm"}
